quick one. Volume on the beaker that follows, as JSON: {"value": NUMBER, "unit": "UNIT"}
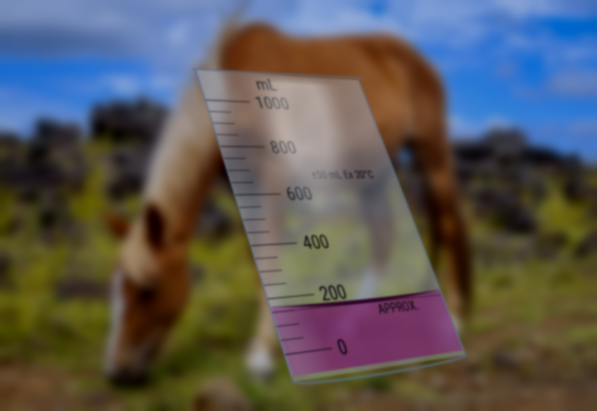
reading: {"value": 150, "unit": "mL"}
